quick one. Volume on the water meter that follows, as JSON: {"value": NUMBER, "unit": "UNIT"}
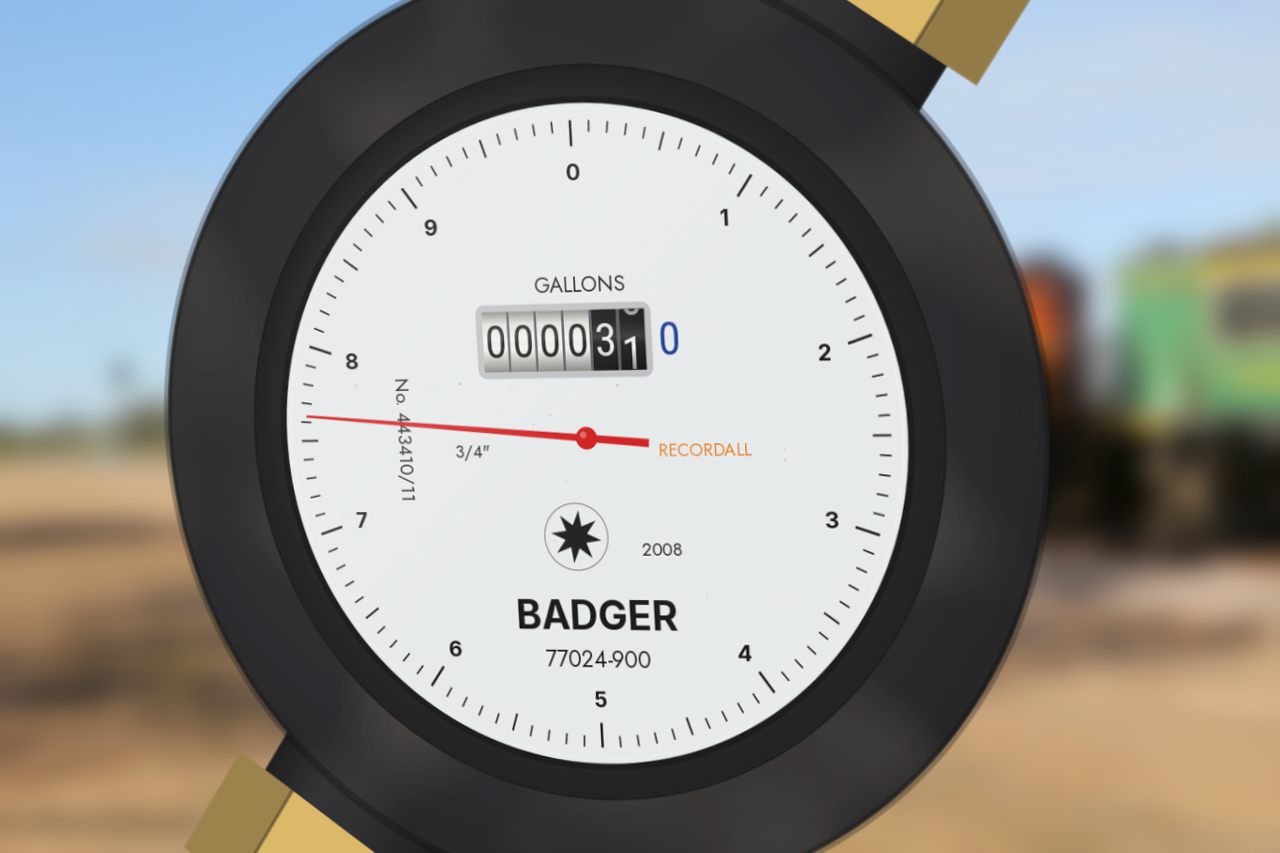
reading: {"value": 307.6, "unit": "gal"}
